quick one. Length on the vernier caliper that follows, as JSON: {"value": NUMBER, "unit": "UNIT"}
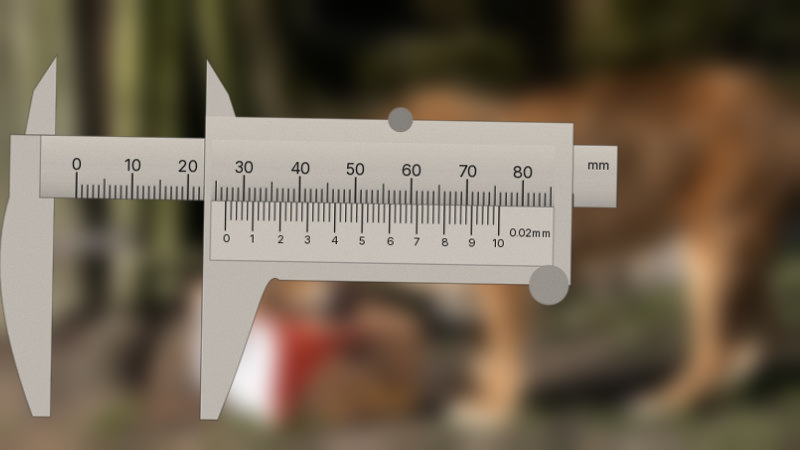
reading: {"value": 26.8, "unit": "mm"}
